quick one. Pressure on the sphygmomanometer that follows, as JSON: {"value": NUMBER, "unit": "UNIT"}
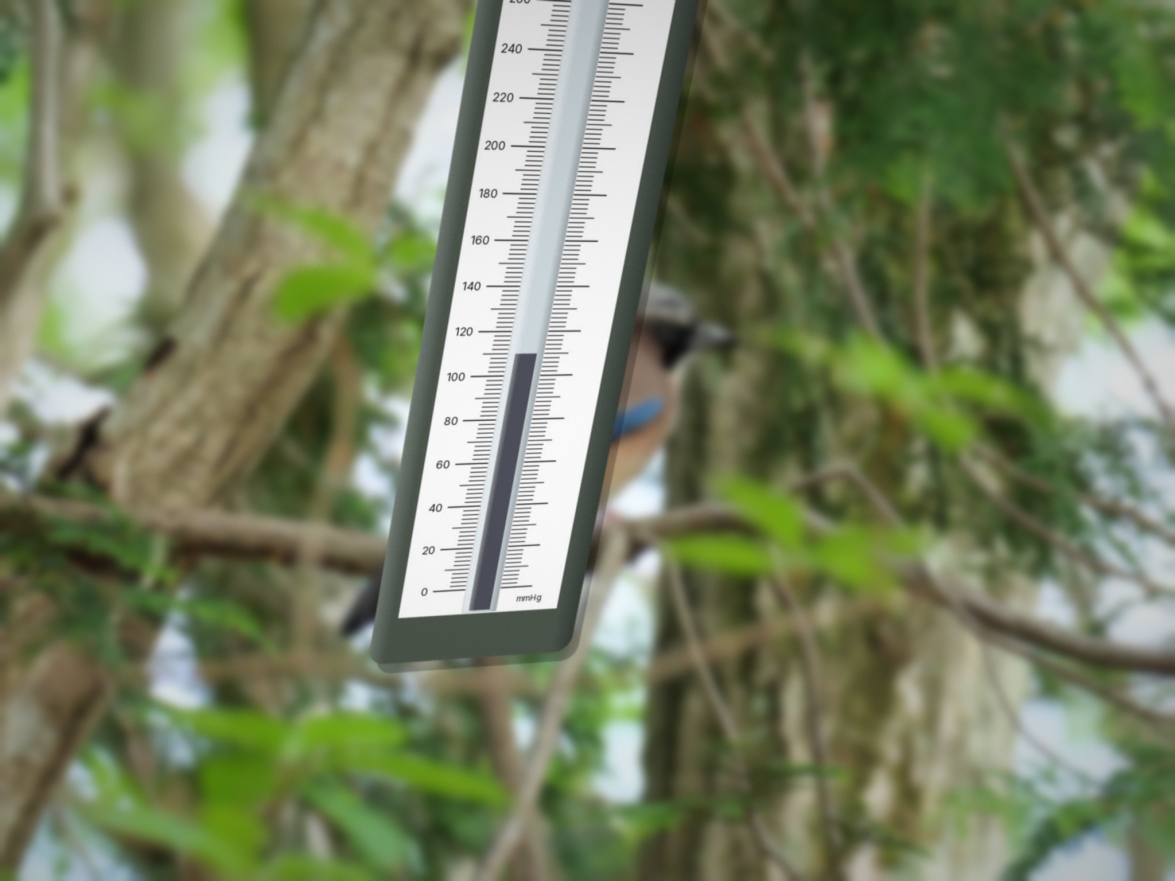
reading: {"value": 110, "unit": "mmHg"}
